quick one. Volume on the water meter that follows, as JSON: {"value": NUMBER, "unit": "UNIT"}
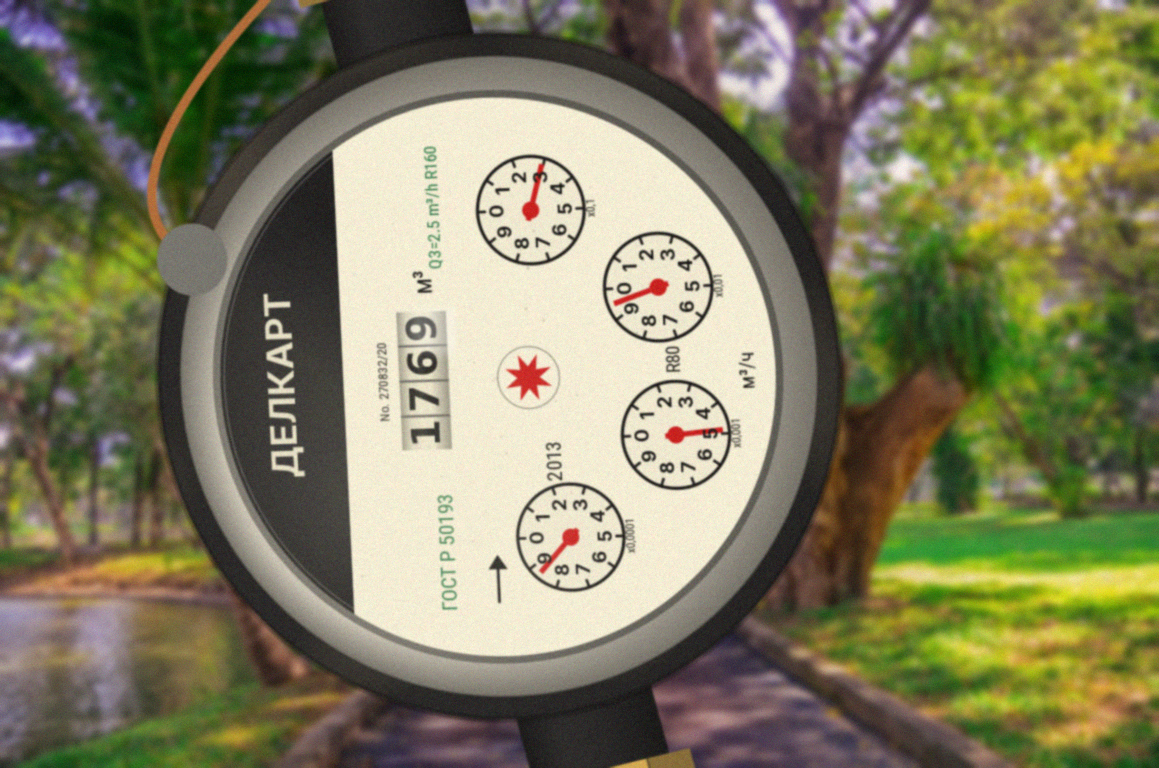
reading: {"value": 1769.2948, "unit": "m³"}
